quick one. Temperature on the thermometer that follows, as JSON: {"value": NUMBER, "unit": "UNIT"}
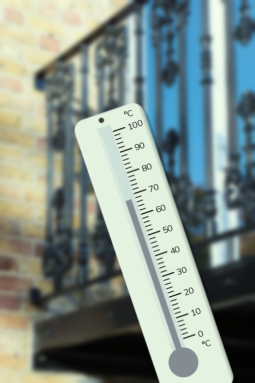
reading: {"value": 68, "unit": "°C"}
